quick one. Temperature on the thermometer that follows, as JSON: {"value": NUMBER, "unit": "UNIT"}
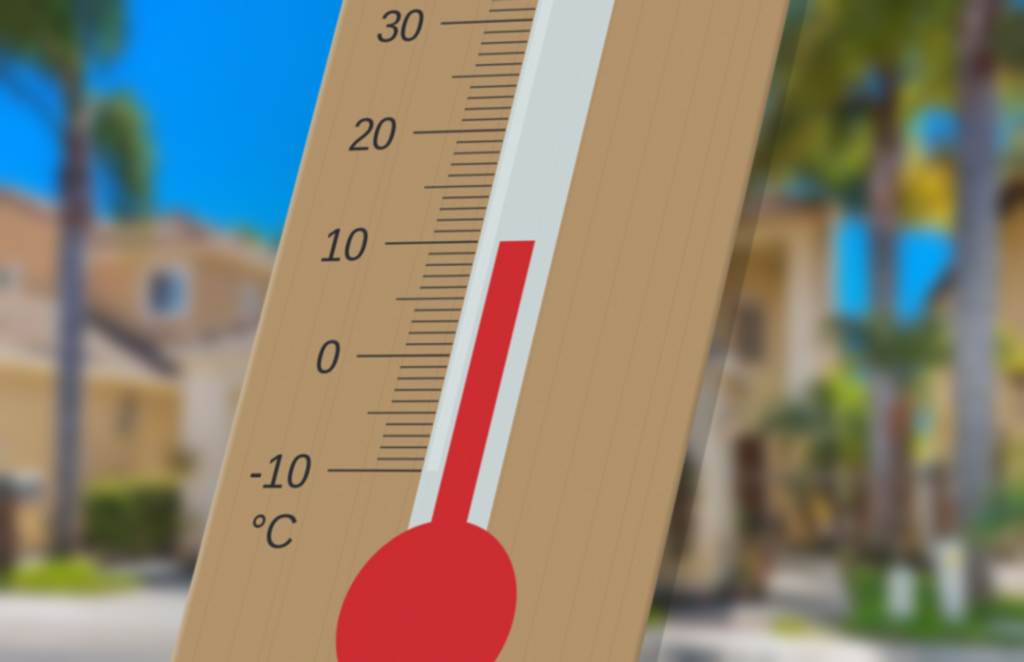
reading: {"value": 10, "unit": "°C"}
